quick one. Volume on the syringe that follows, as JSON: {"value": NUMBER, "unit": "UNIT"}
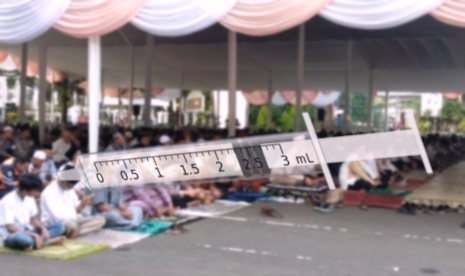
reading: {"value": 2.3, "unit": "mL"}
